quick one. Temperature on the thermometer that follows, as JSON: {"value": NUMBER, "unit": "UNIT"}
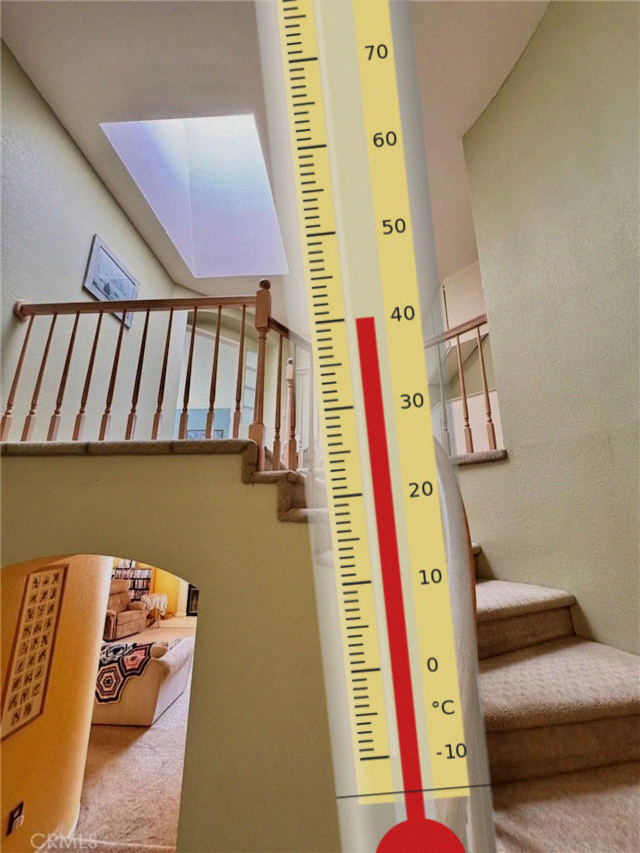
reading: {"value": 40, "unit": "°C"}
